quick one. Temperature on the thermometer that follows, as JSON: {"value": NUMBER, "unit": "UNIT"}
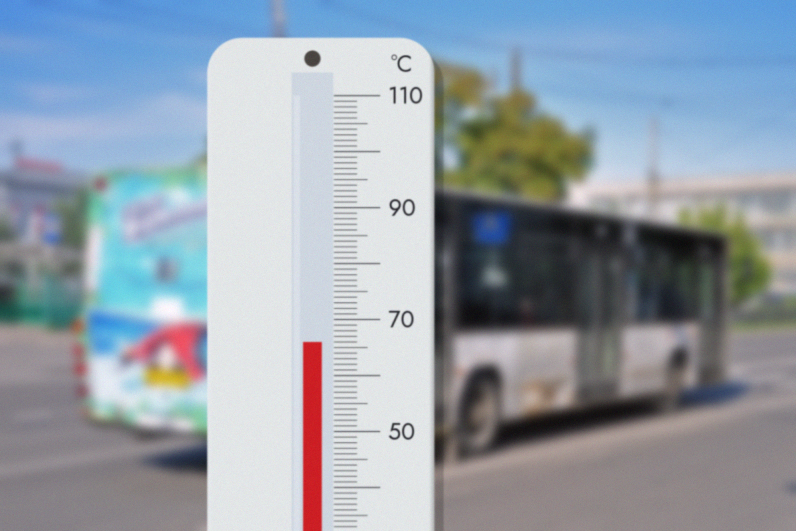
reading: {"value": 66, "unit": "°C"}
